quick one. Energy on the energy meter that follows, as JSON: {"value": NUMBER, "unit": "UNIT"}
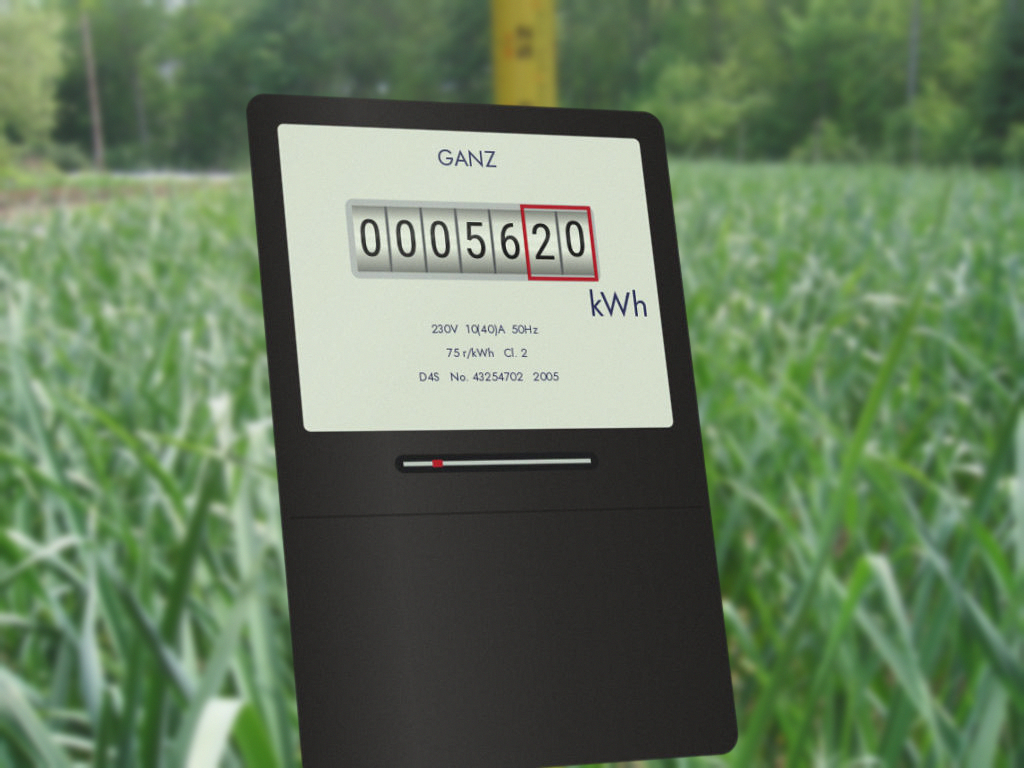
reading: {"value": 56.20, "unit": "kWh"}
